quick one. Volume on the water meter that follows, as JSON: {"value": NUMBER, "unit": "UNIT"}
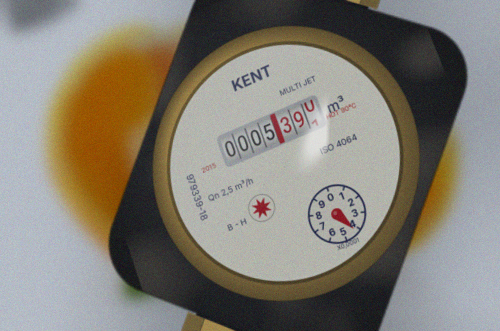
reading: {"value": 5.3904, "unit": "m³"}
